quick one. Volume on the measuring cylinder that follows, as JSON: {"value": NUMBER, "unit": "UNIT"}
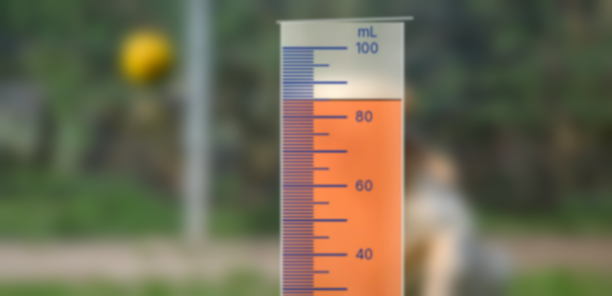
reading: {"value": 85, "unit": "mL"}
